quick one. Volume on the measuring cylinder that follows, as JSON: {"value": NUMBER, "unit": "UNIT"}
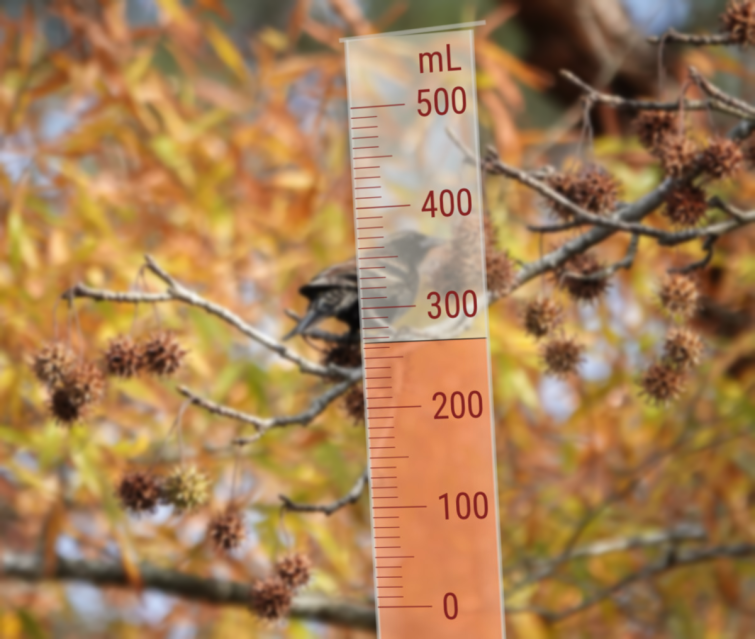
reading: {"value": 265, "unit": "mL"}
